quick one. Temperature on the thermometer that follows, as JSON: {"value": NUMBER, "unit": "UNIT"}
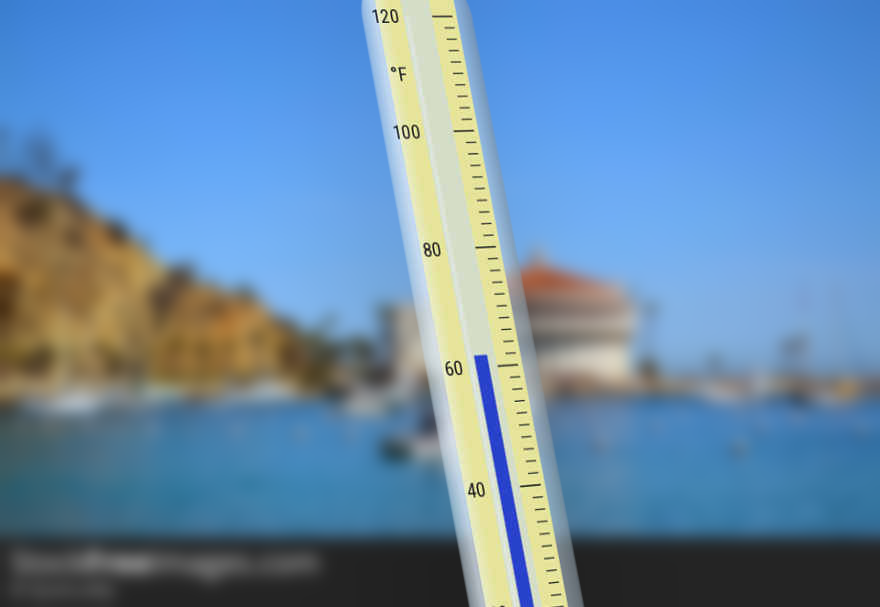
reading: {"value": 62, "unit": "°F"}
